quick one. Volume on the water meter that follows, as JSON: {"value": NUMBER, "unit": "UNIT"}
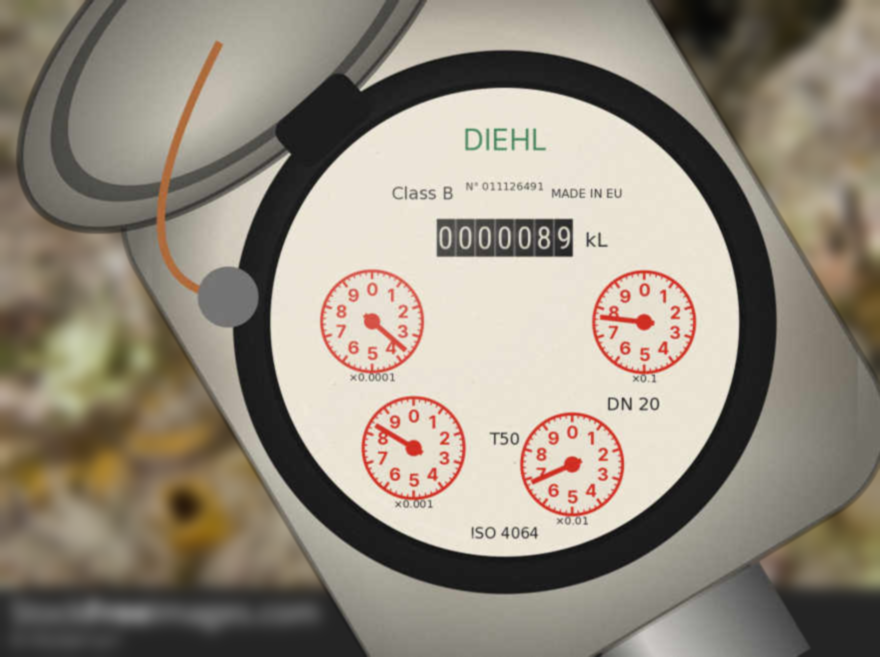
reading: {"value": 89.7683, "unit": "kL"}
